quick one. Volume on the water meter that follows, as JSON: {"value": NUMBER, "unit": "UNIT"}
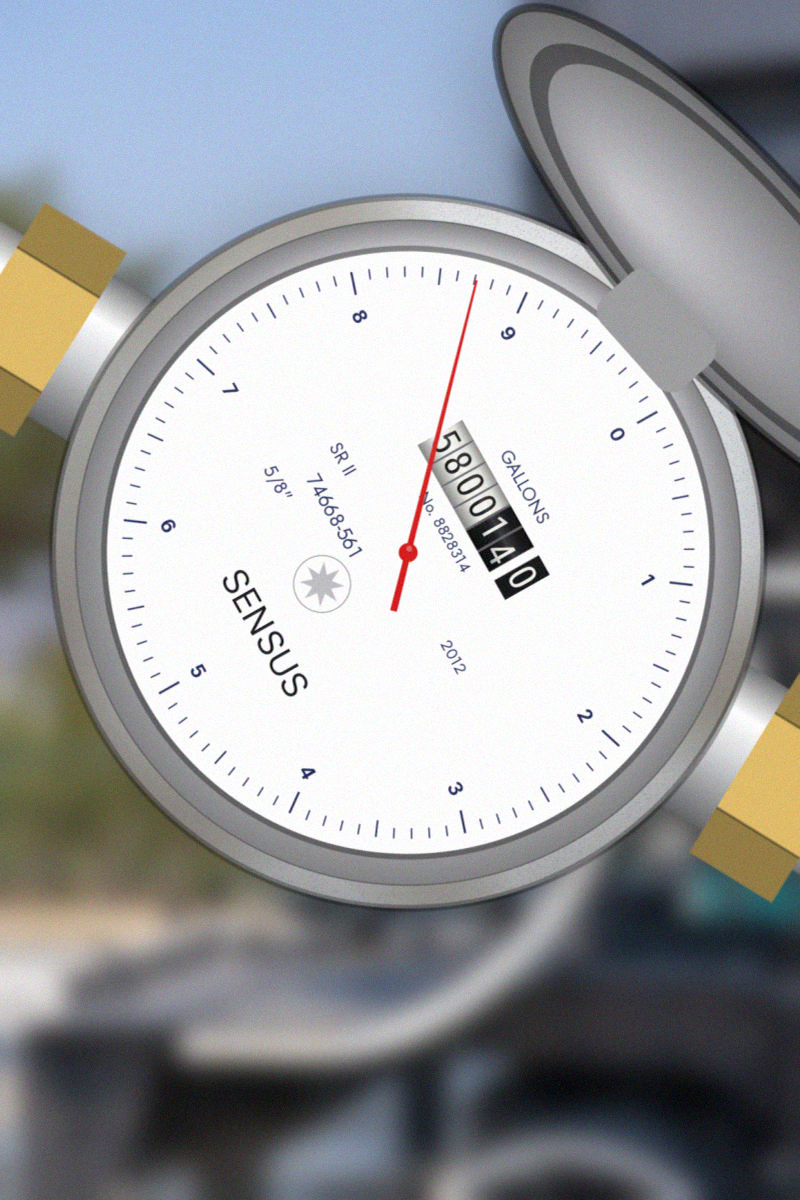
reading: {"value": 5800138.7, "unit": "gal"}
